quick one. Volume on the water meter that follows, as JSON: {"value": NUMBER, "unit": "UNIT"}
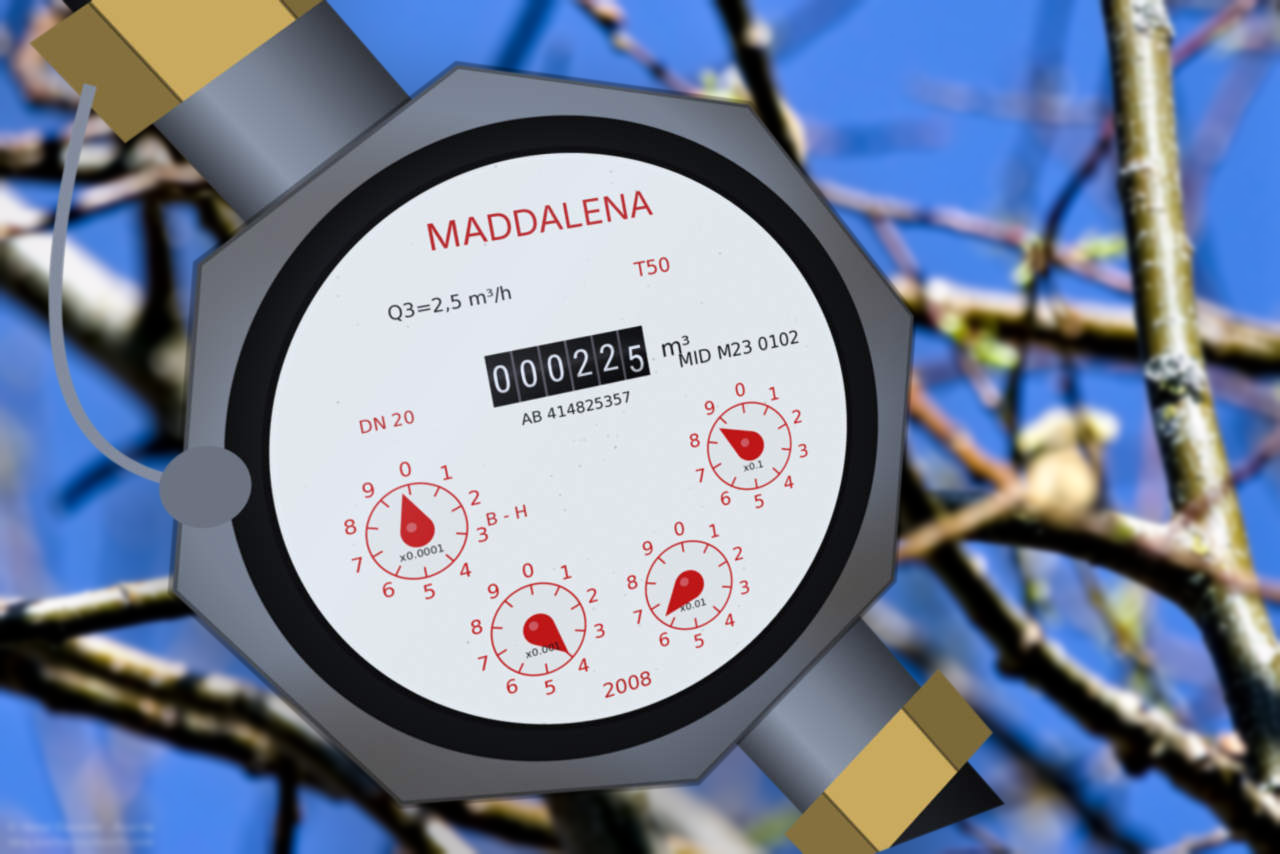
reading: {"value": 224.8639, "unit": "m³"}
